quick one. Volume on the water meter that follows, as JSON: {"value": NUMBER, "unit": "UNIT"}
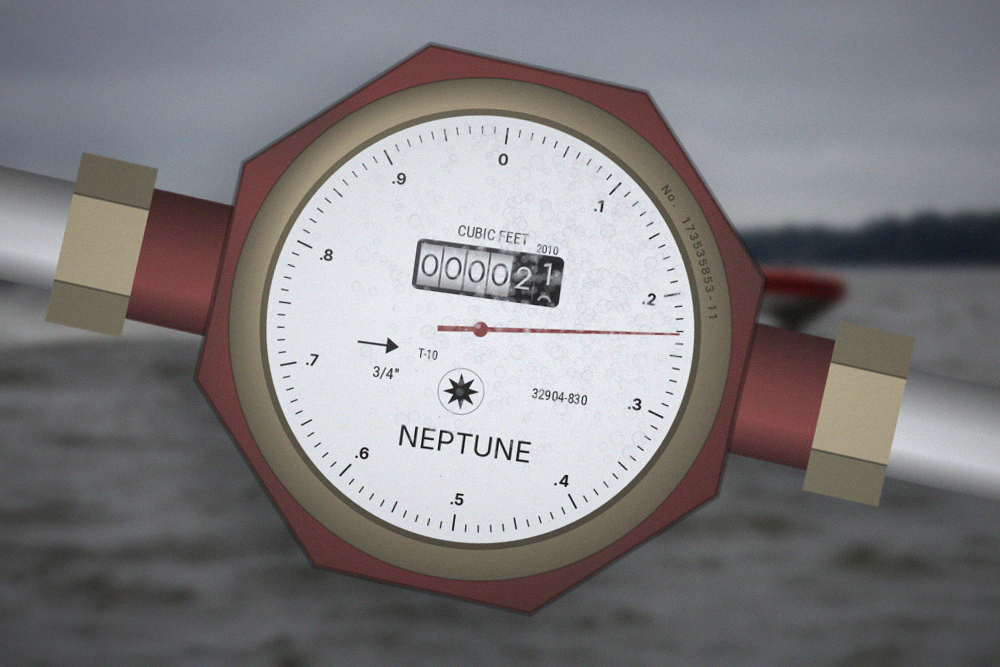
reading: {"value": 21.23, "unit": "ft³"}
